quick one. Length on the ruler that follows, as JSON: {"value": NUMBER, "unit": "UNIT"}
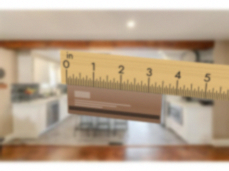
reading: {"value": 3.5, "unit": "in"}
